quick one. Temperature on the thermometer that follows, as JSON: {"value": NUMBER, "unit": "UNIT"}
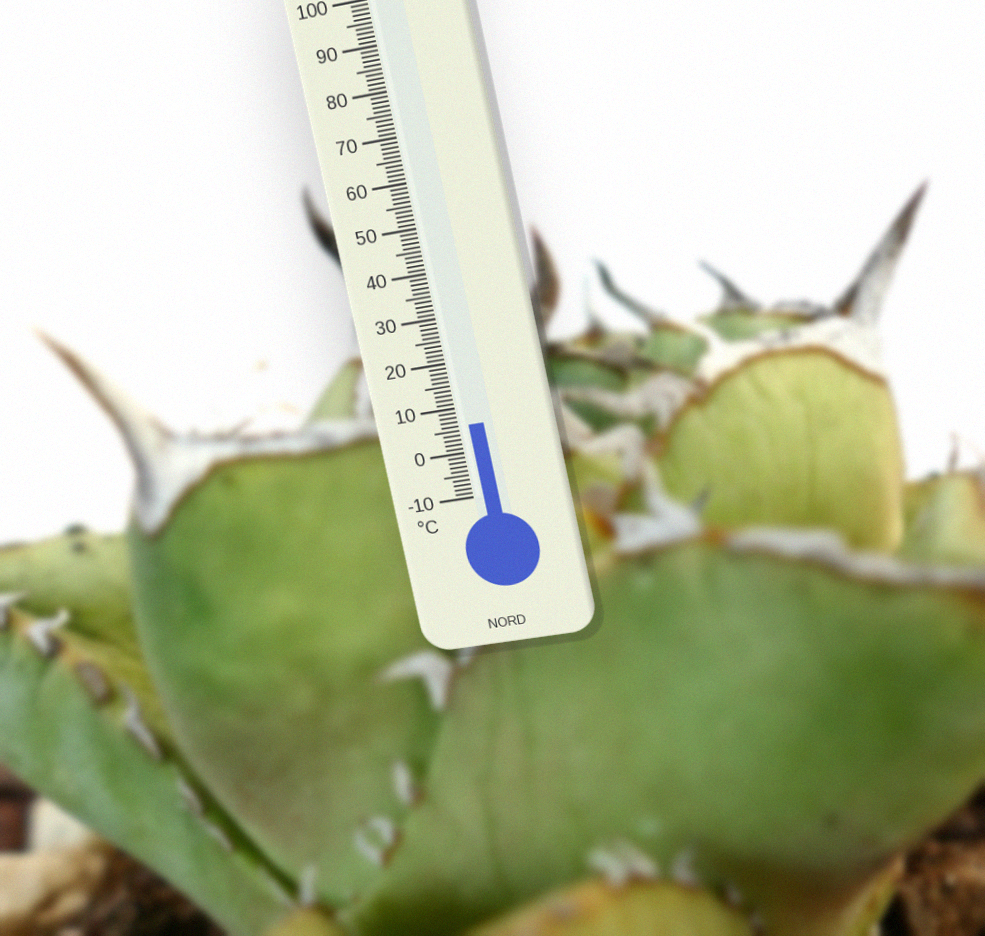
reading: {"value": 6, "unit": "°C"}
